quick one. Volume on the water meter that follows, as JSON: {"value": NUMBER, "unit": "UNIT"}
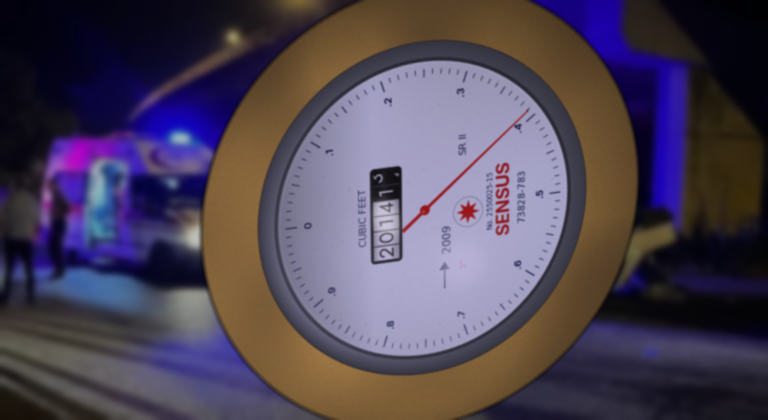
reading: {"value": 201413.39, "unit": "ft³"}
